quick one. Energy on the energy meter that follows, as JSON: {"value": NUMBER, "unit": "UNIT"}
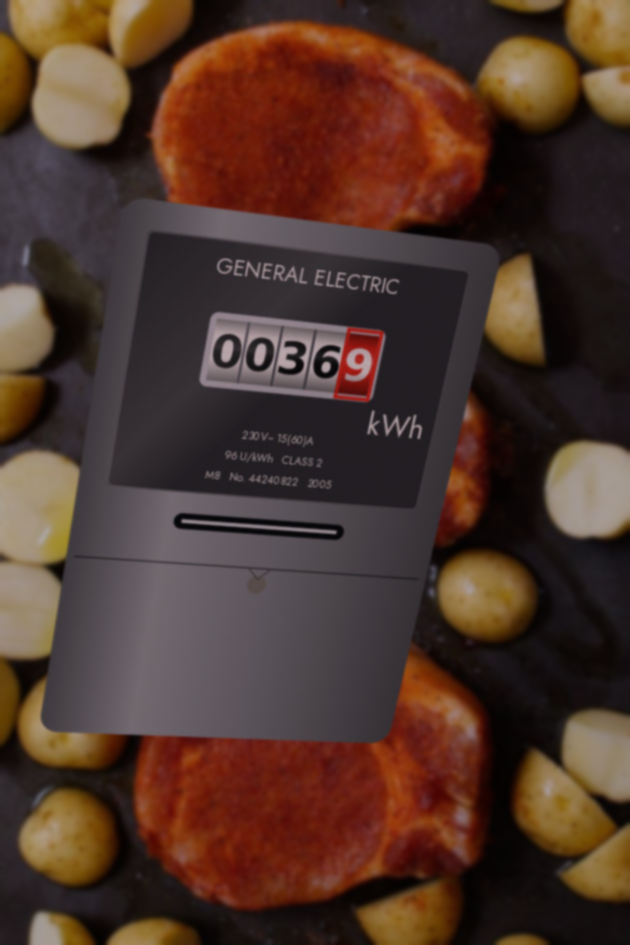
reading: {"value": 36.9, "unit": "kWh"}
